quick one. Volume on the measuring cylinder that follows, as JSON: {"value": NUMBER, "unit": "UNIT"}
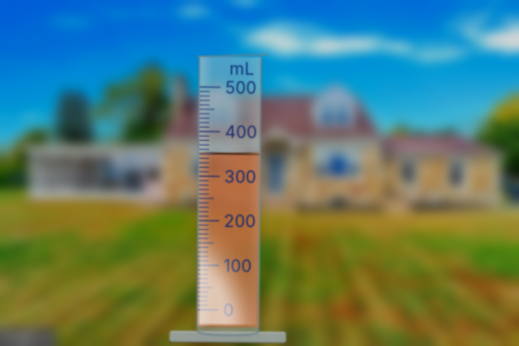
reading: {"value": 350, "unit": "mL"}
